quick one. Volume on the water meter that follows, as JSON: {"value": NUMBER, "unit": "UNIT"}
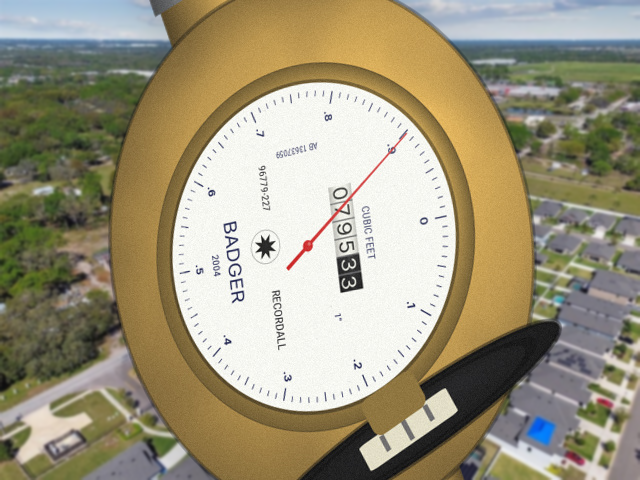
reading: {"value": 79532.90, "unit": "ft³"}
